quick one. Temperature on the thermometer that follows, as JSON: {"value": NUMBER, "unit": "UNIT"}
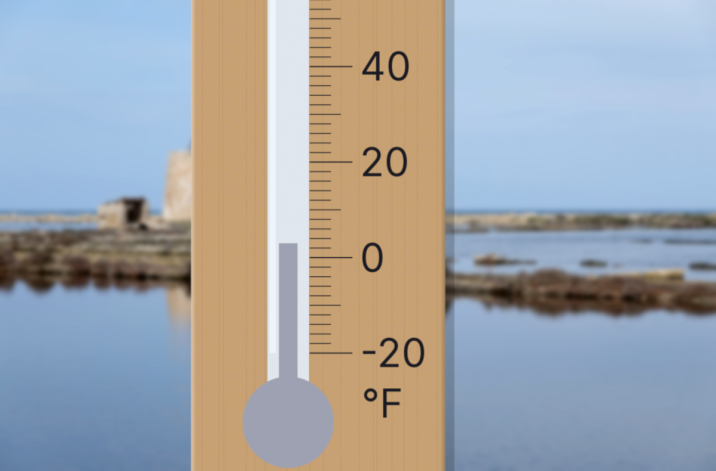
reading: {"value": 3, "unit": "°F"}
